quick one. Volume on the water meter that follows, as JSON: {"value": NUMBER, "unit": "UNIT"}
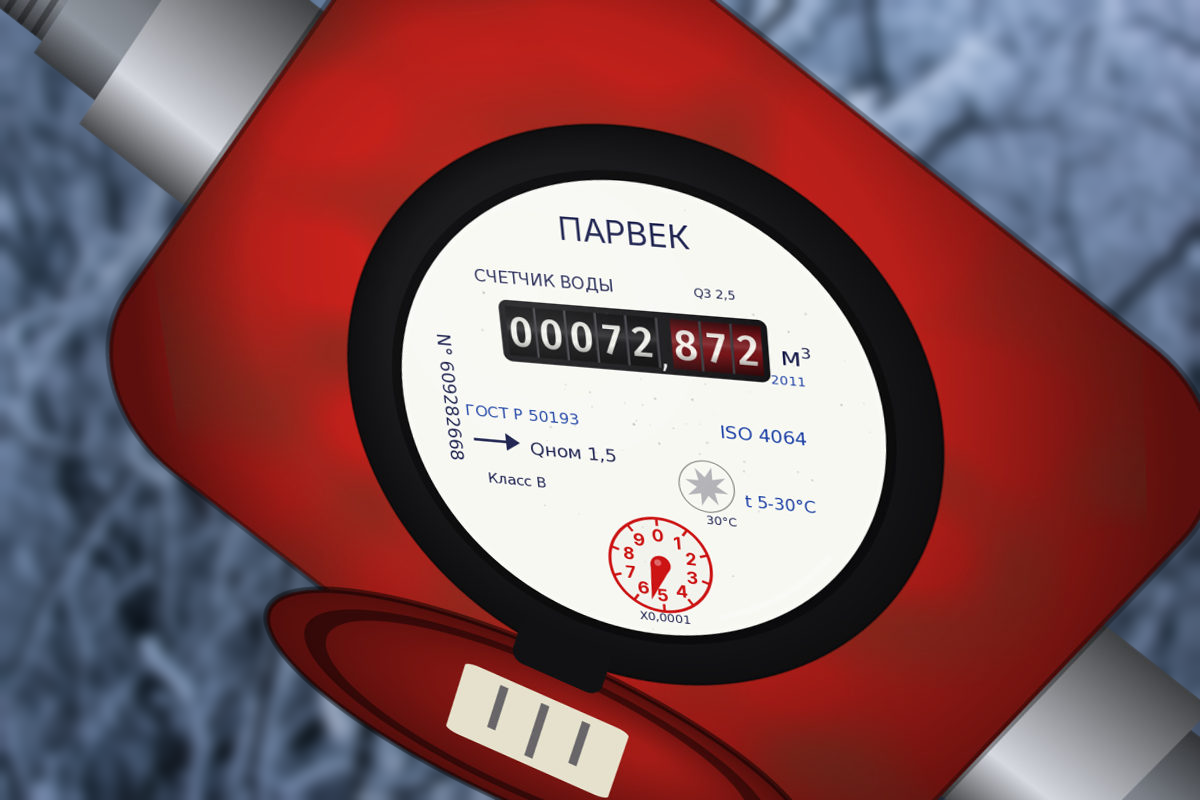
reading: {"value": 72.8725, "unit": "m³"}
